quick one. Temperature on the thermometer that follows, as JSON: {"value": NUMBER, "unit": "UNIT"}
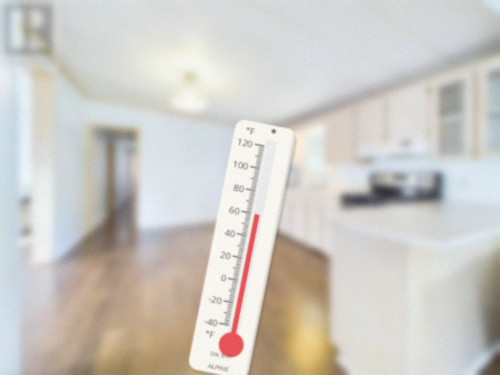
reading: {"value": 60, "unit": "°F"}
